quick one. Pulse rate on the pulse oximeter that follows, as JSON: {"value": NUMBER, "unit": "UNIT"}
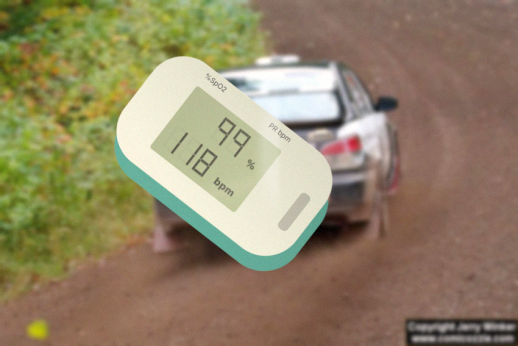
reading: {"value": 118, "unit": "bpm"}
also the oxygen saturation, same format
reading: {"value": 99, "unit": "%"}
